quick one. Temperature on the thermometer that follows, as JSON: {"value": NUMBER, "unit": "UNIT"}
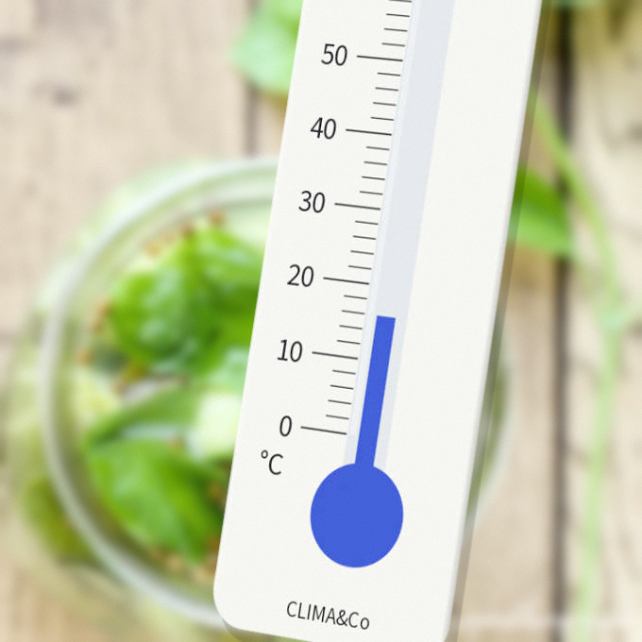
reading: {"value": 16, "unit": "°C"}
